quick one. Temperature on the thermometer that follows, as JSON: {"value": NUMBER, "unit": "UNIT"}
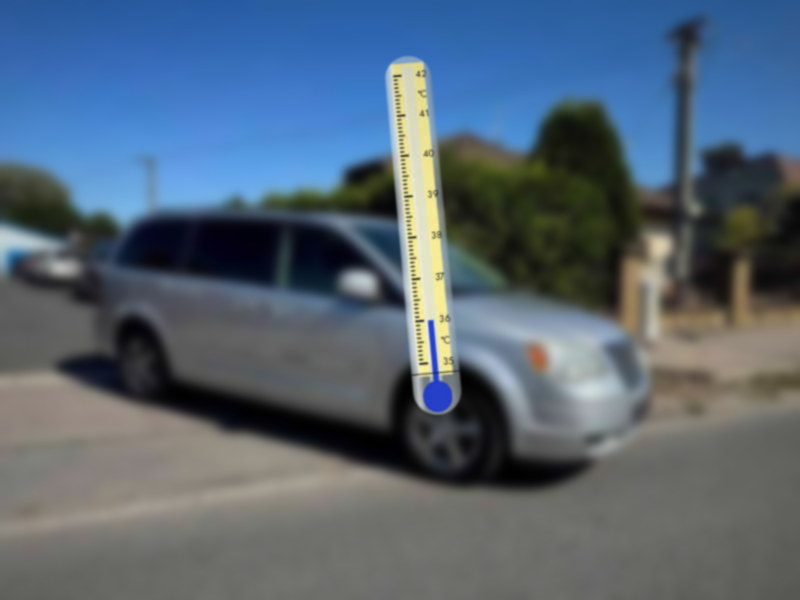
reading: {"value": 36, "unit": "°C"}
